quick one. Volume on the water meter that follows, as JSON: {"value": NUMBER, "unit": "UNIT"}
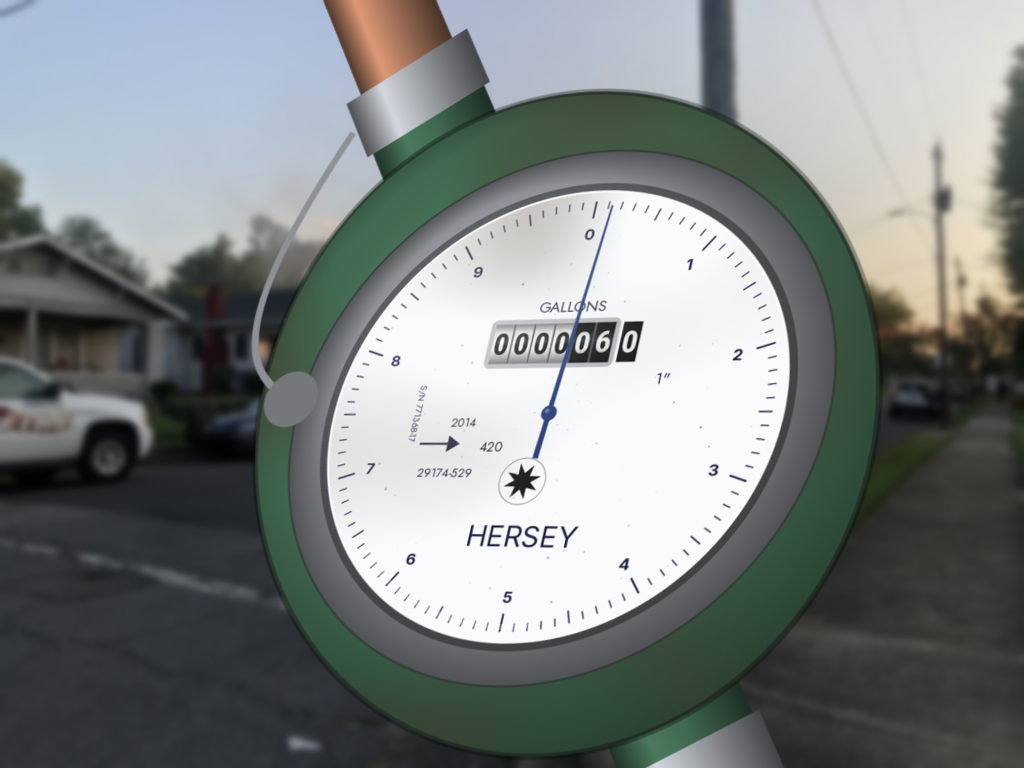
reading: {"value": 60.1, "unit": "gal"}
